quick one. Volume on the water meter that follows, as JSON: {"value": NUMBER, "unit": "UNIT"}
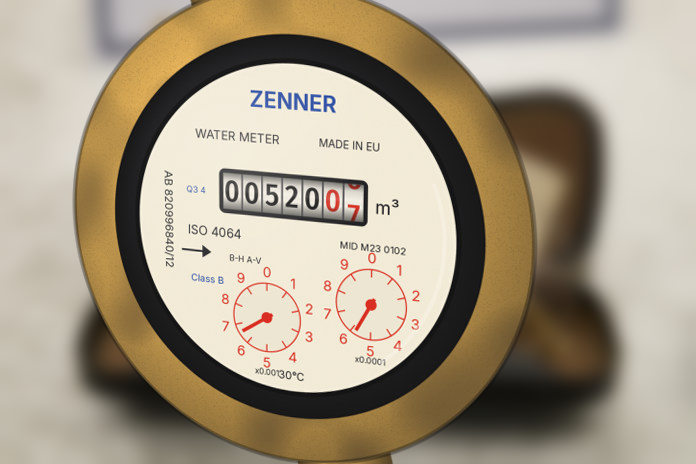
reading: {"value": 520.0665, "unit": "m³"}
